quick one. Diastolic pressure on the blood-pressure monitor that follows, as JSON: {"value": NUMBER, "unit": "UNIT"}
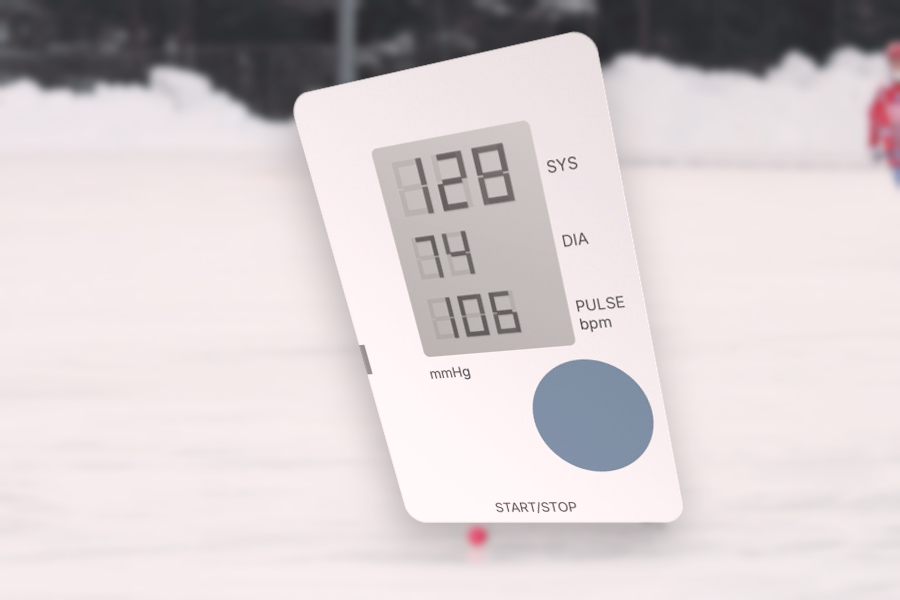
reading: {"value": 74, "unit": "mmHg"}
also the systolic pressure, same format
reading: {"value": 128, "unit": "mmHg"}
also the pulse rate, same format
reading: {"value": 106, "unit": "bpm"}
